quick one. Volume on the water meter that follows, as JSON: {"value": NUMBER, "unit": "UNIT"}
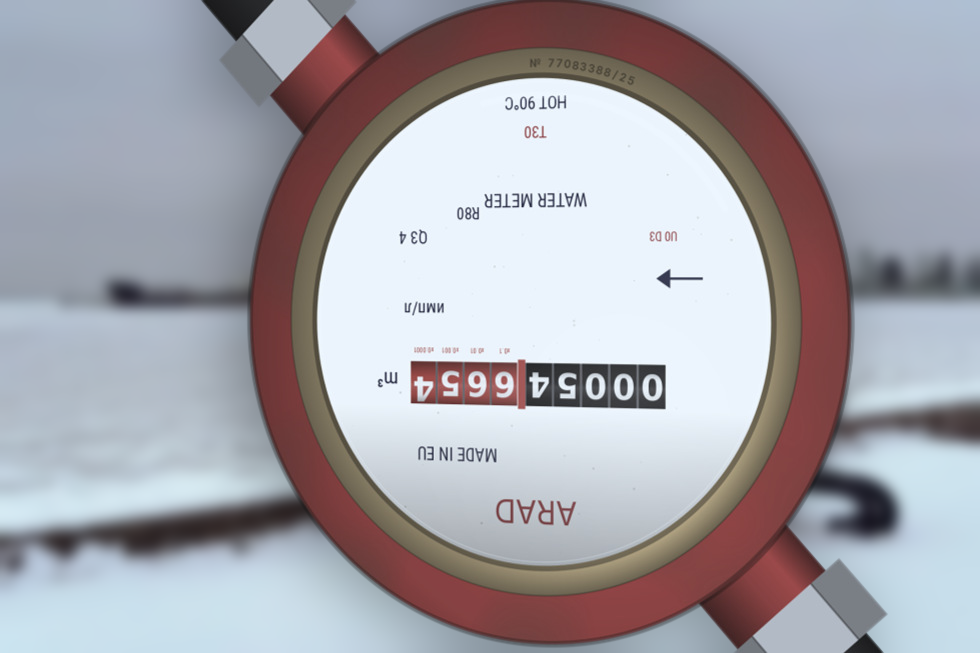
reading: {"value": 54.6654, "unit": "m³"}
